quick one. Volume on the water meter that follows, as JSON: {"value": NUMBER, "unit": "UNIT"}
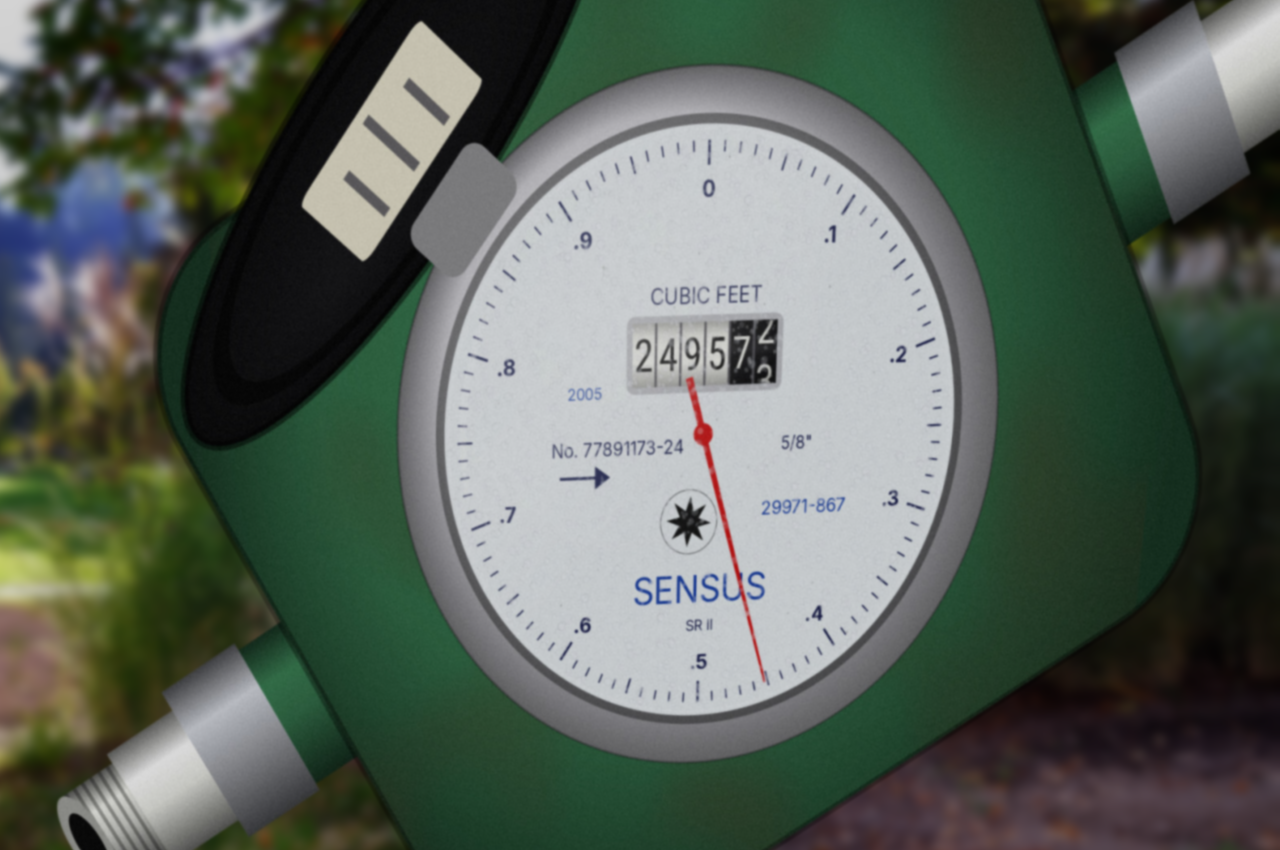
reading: {"value": 249572.45, "unit": "ft³"}
